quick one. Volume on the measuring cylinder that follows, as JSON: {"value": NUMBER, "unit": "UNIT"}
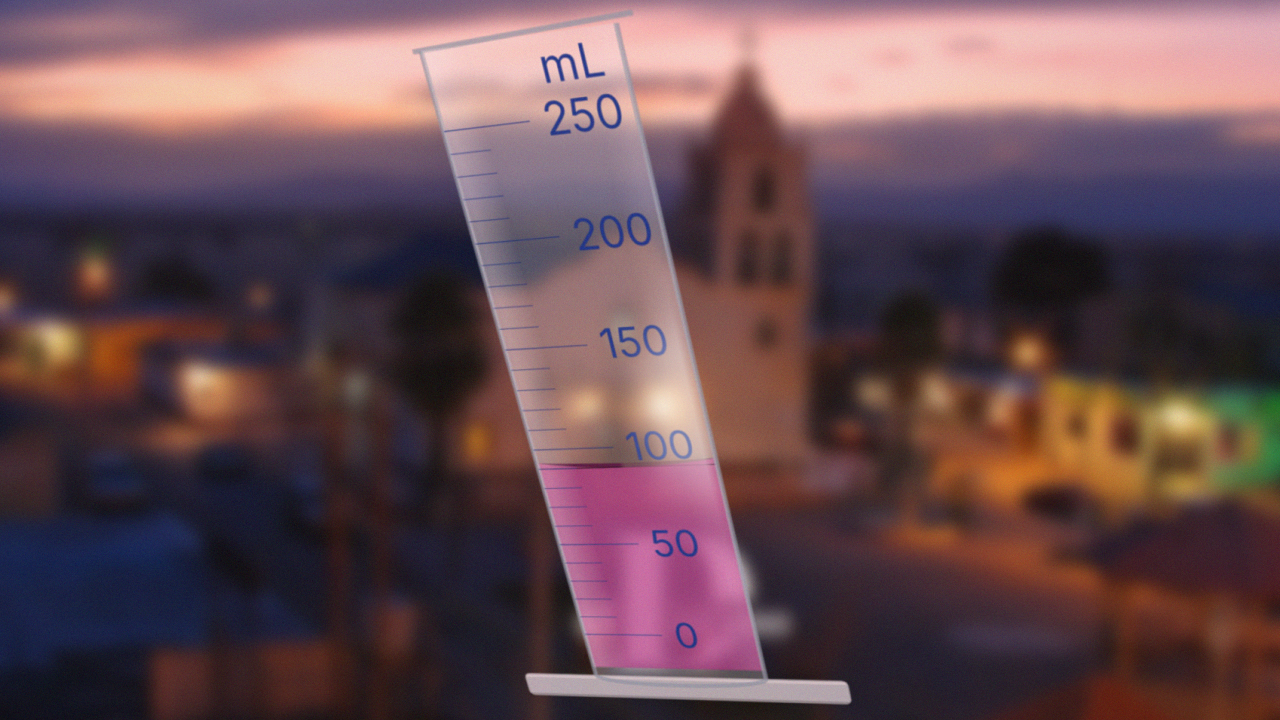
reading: {"value": 90, "unit": "mL"}
